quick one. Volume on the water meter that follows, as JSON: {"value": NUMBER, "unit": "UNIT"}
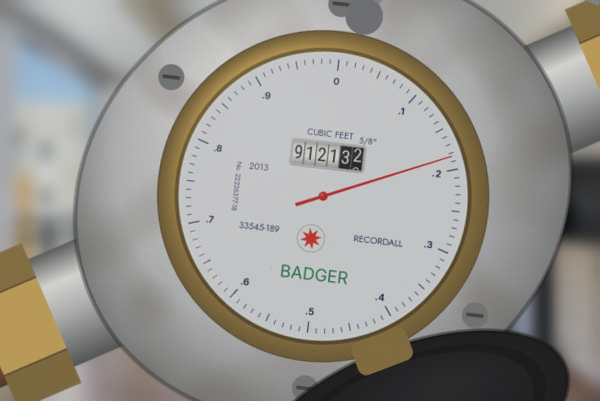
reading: {"value": 912132.18, "unit": "ft³"}
